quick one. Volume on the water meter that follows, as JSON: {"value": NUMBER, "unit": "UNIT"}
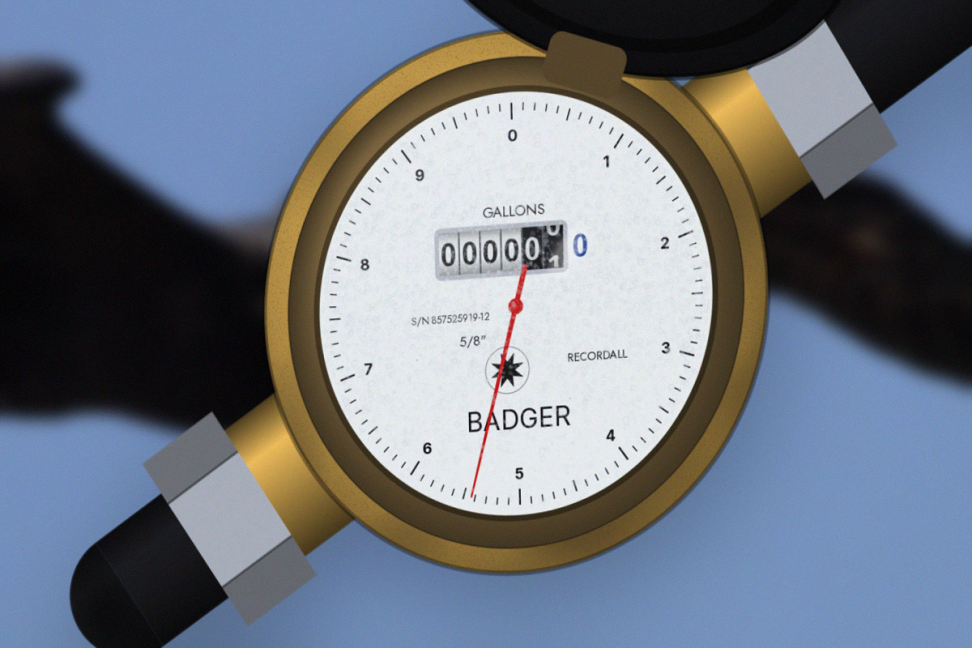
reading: {"value": 5.4, "unit": "gal"}
